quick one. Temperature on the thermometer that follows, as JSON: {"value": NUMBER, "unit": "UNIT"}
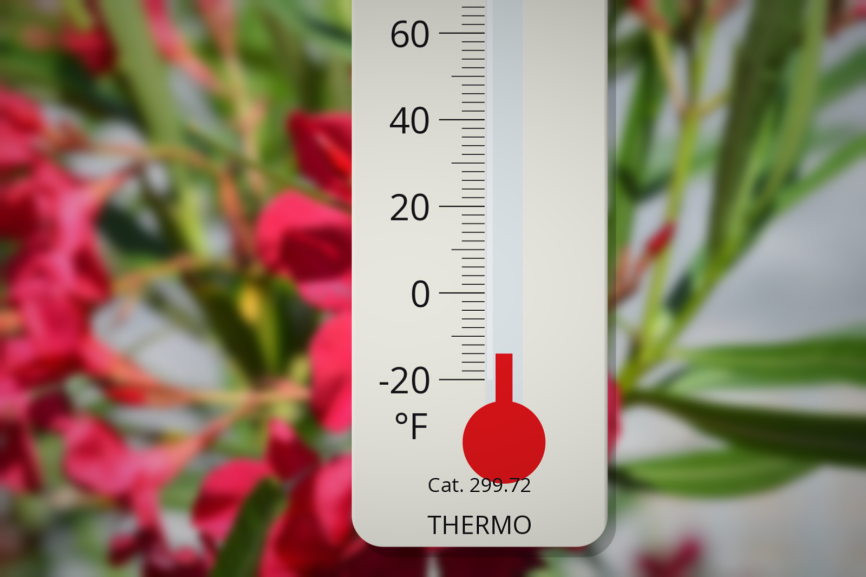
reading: {"value": -14, "unit": "°F"}
